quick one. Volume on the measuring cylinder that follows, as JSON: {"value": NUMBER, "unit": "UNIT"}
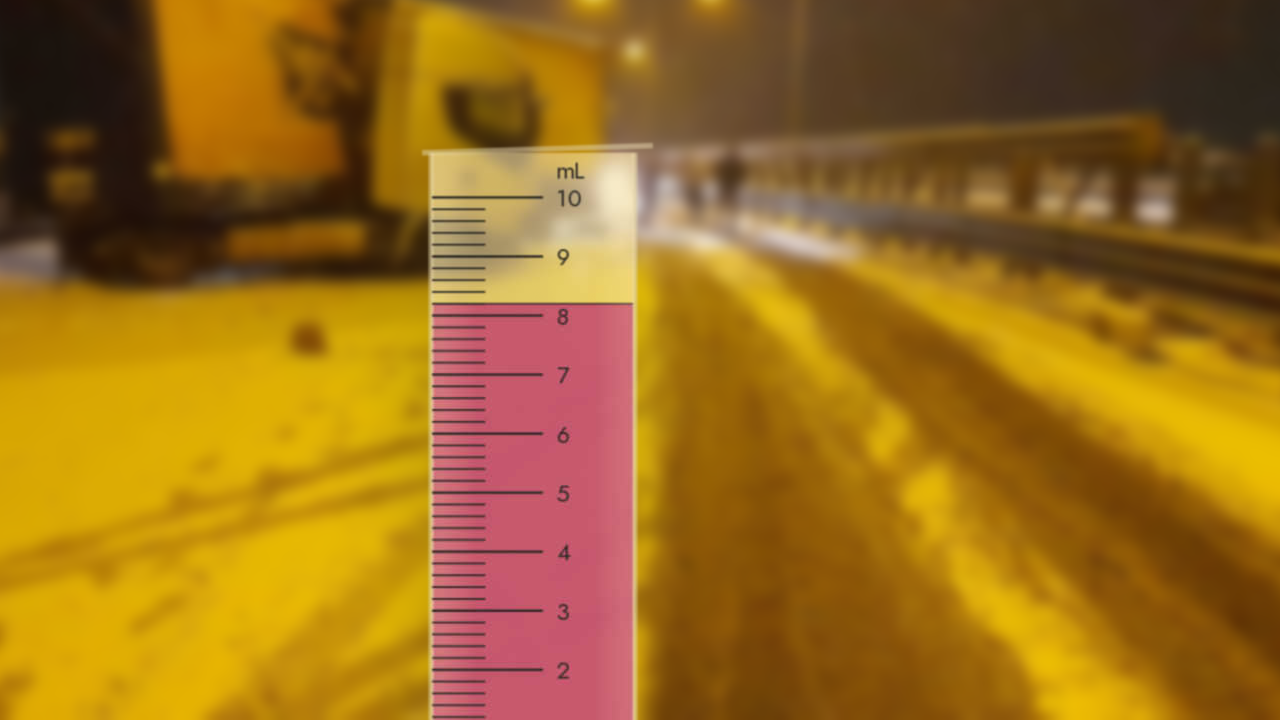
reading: {"value": 8.2, "unit": "mL"}
